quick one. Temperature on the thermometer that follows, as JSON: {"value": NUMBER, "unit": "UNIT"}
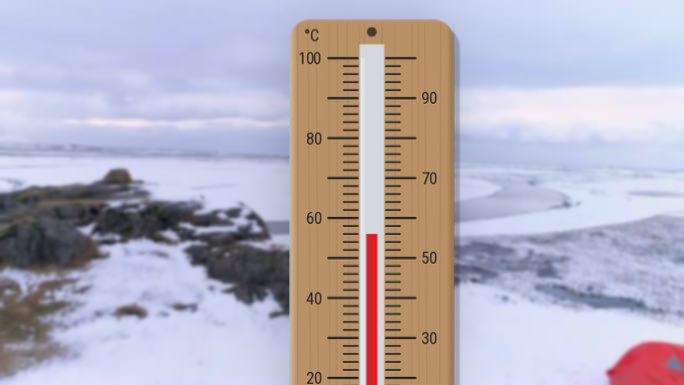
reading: {"value": 56, "unit": "°C"}
